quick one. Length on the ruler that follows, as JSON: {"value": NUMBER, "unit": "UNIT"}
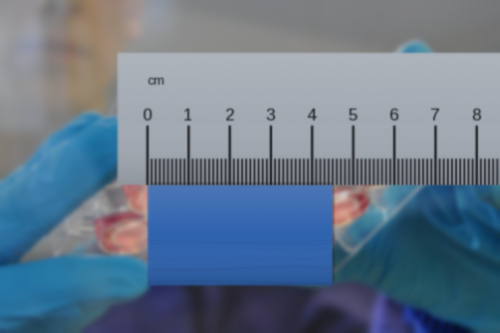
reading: {"value": 4.5, "unit": "cm"}
